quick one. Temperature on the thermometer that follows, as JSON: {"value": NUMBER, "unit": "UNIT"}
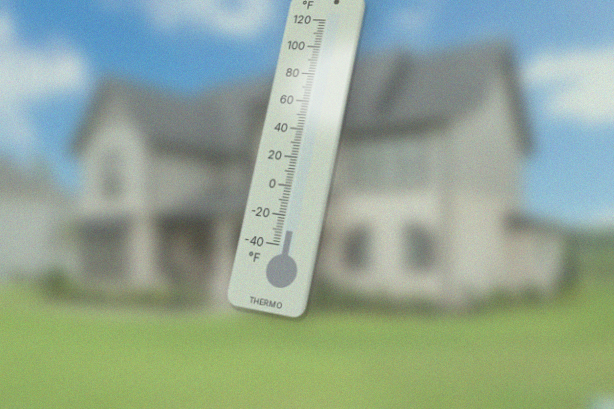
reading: {"value": -30, "unit": "°F"}
